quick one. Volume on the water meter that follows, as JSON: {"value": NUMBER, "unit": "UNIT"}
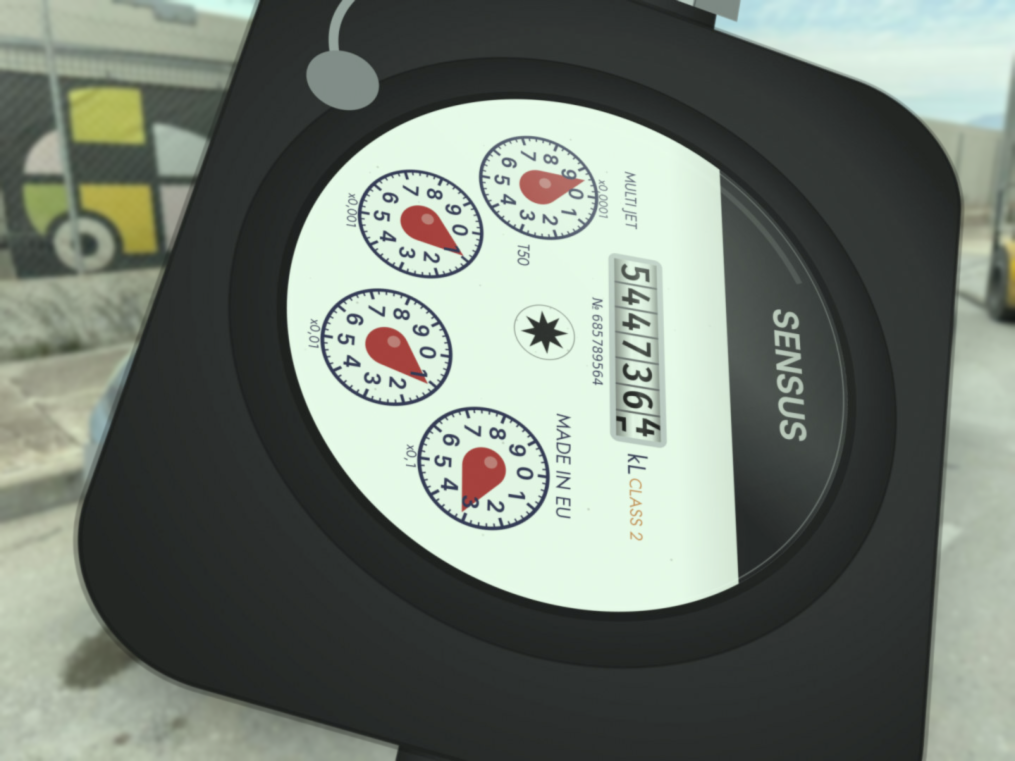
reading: {"value": 5447364.3109, "unit": "kL"}
